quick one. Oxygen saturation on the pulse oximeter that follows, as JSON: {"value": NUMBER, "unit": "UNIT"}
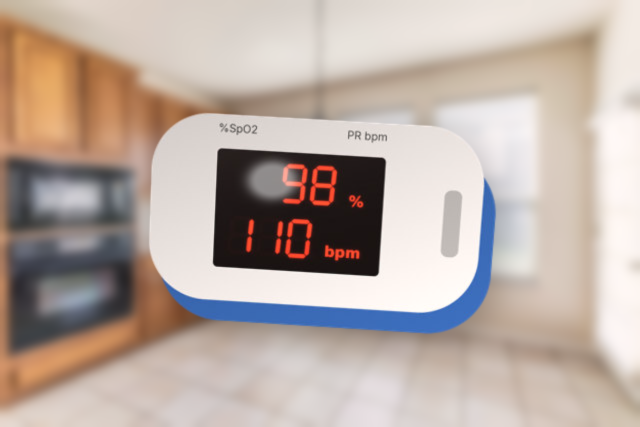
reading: {"value": 98, "unit": "%"}
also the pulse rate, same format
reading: {"value": 110, "unit": "bpm"}
